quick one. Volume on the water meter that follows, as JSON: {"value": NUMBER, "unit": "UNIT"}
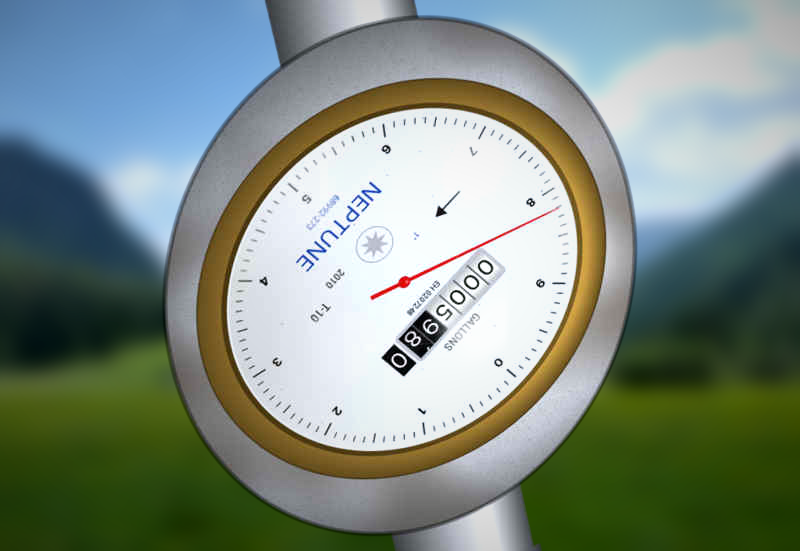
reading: {"value": 5978.2, "unit": "gal"}
